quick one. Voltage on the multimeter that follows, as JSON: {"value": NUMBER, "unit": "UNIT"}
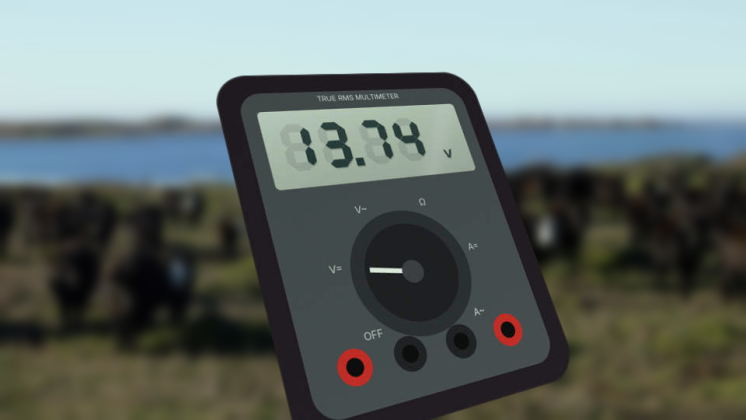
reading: {"value": 13.74, "unit": "V"}
